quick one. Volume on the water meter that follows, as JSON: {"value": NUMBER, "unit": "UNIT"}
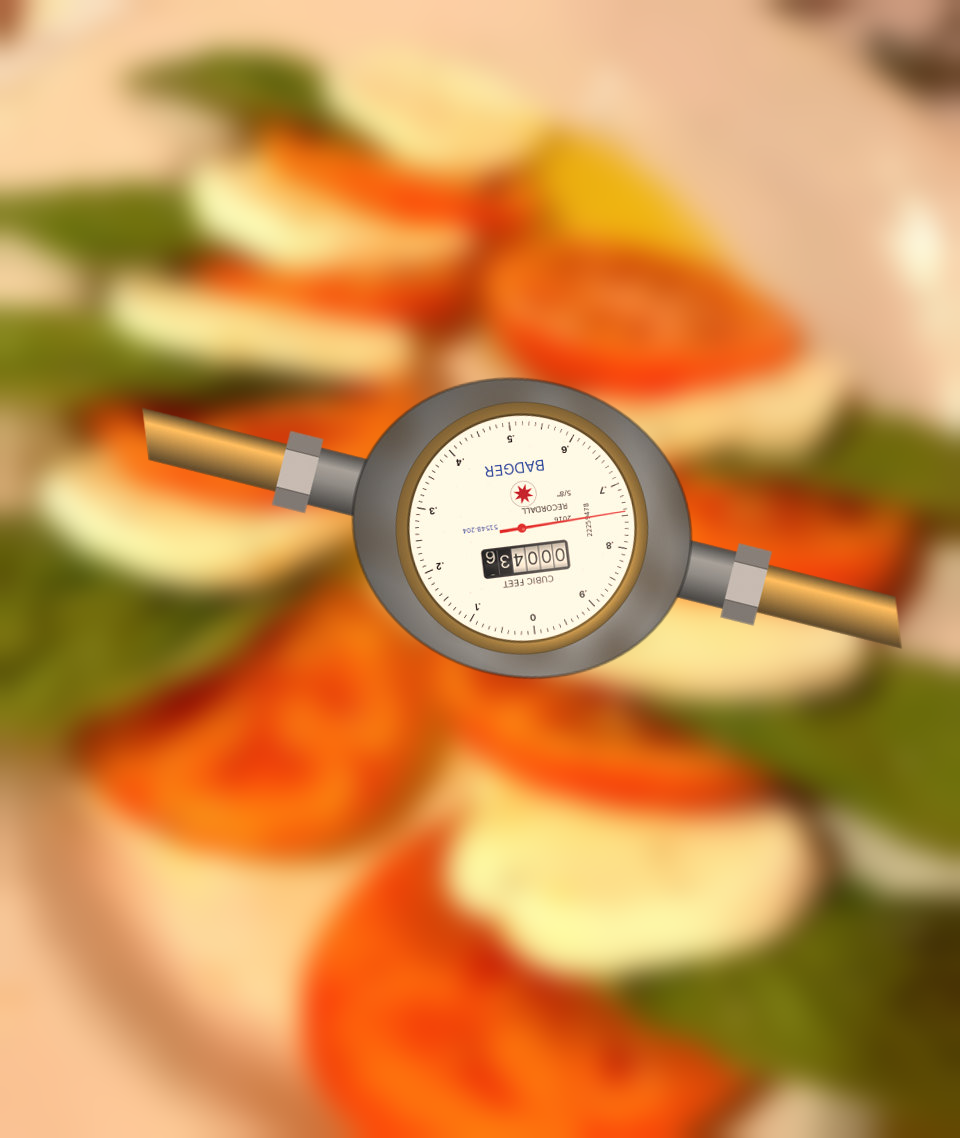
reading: {"value": 435.74, "unit": "ft³"}
